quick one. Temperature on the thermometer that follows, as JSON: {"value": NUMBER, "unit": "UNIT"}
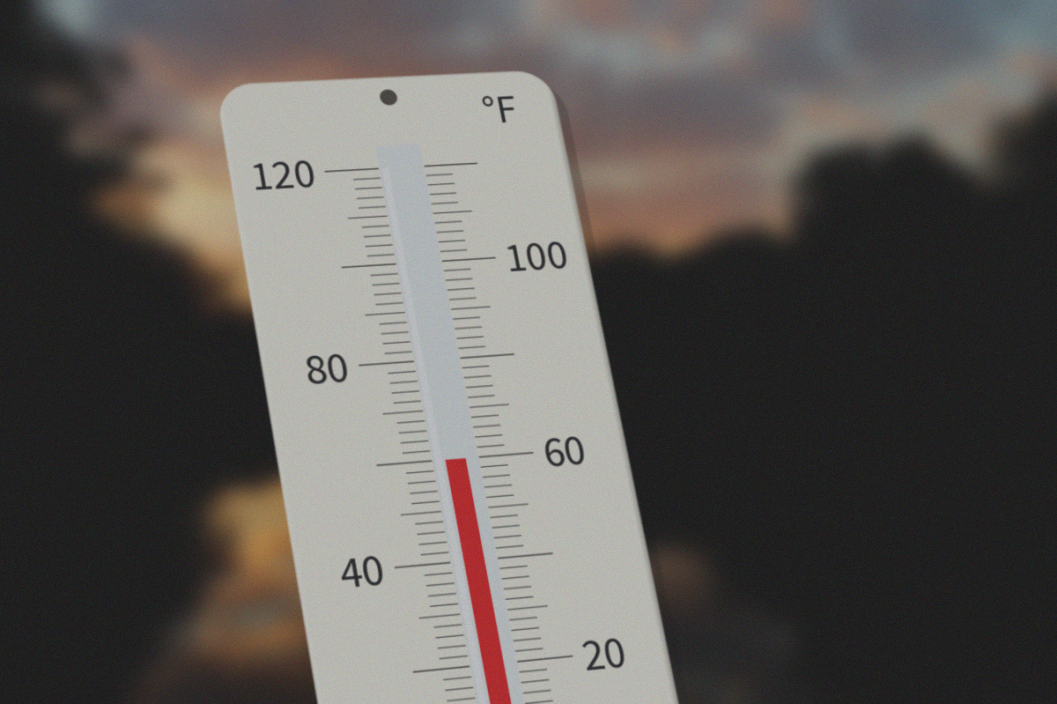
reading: {"value": 60, "unit": "°F"}
